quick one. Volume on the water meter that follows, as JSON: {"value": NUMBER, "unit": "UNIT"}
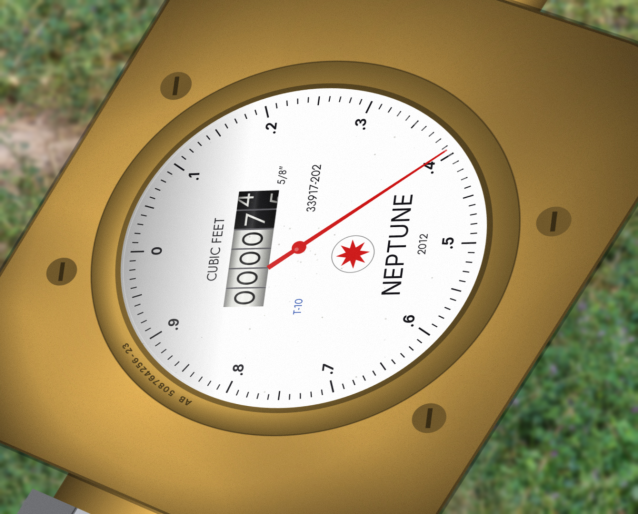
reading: {"value": 74.39, "unit": "ft³"}
